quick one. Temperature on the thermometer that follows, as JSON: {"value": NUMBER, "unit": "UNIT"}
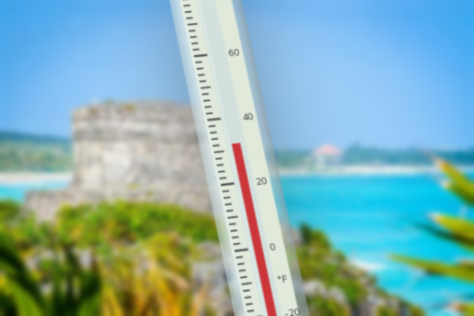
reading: {"value": 32, "unit": "°F"}
